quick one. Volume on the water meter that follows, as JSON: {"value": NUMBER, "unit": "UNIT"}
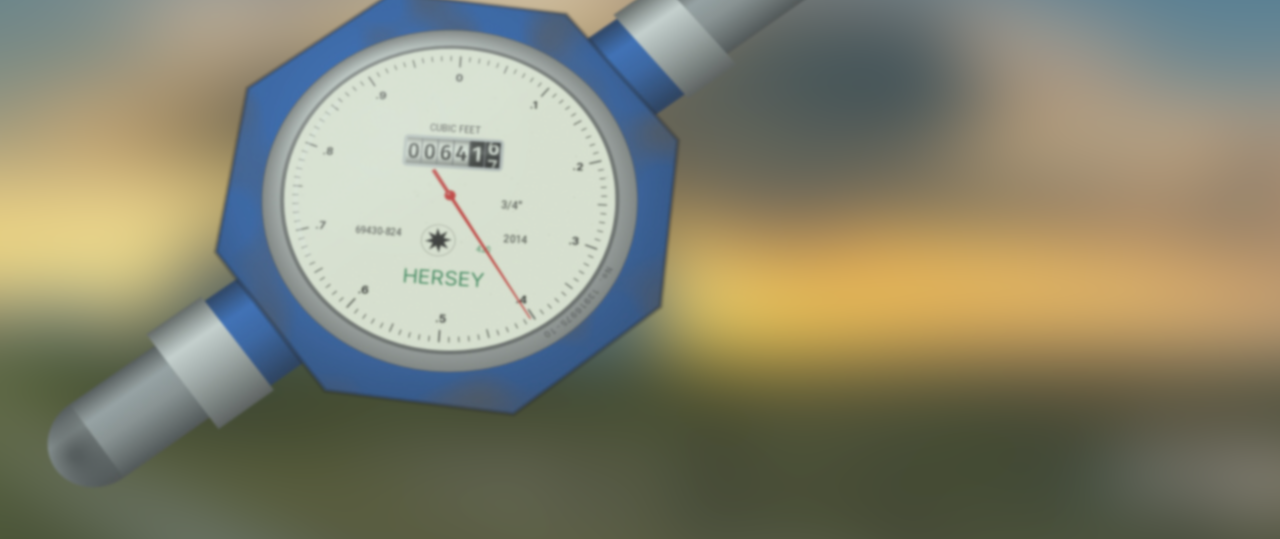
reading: {"value": 6416.40, "unit": "ft³"}
